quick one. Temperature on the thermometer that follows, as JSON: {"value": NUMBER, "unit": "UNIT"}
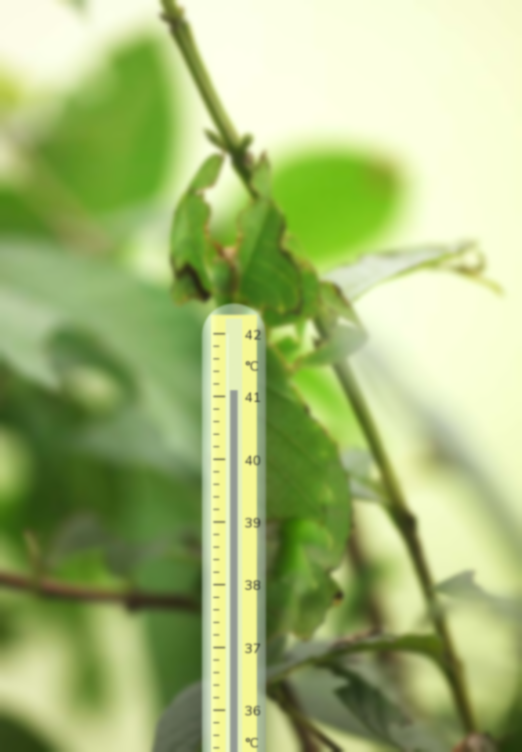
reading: {"value": 41.1, "unit": "°C"}
